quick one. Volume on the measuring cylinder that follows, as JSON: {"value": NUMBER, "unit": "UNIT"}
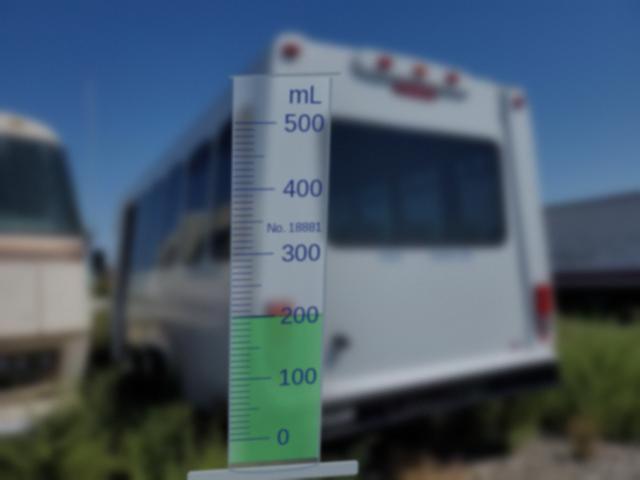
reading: {"value": 200, "unit": "mL"}
